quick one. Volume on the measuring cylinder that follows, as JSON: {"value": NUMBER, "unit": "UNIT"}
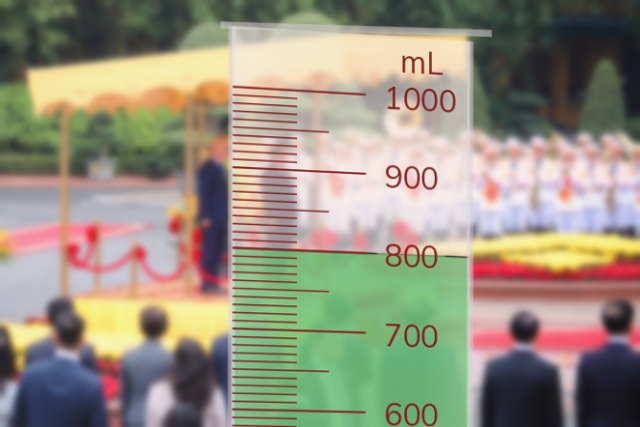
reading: {"value": 800, "unit": "mL"}
